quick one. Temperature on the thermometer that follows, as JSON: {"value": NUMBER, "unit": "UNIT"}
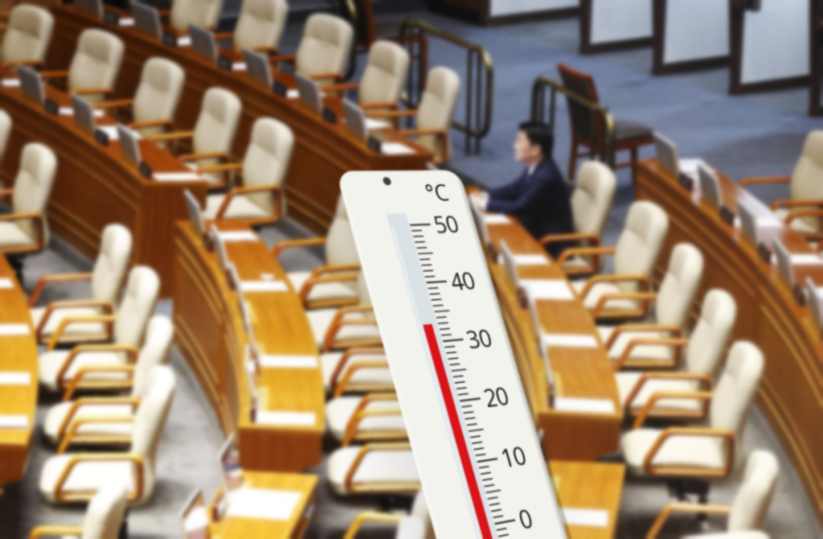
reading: {"value": 33, "unit": "°C"}
